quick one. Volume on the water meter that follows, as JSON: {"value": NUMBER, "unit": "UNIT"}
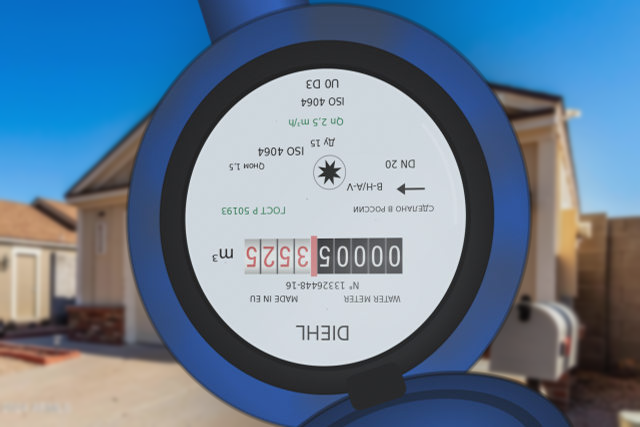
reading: {"value": 5.3525, "unit": "m³"}
